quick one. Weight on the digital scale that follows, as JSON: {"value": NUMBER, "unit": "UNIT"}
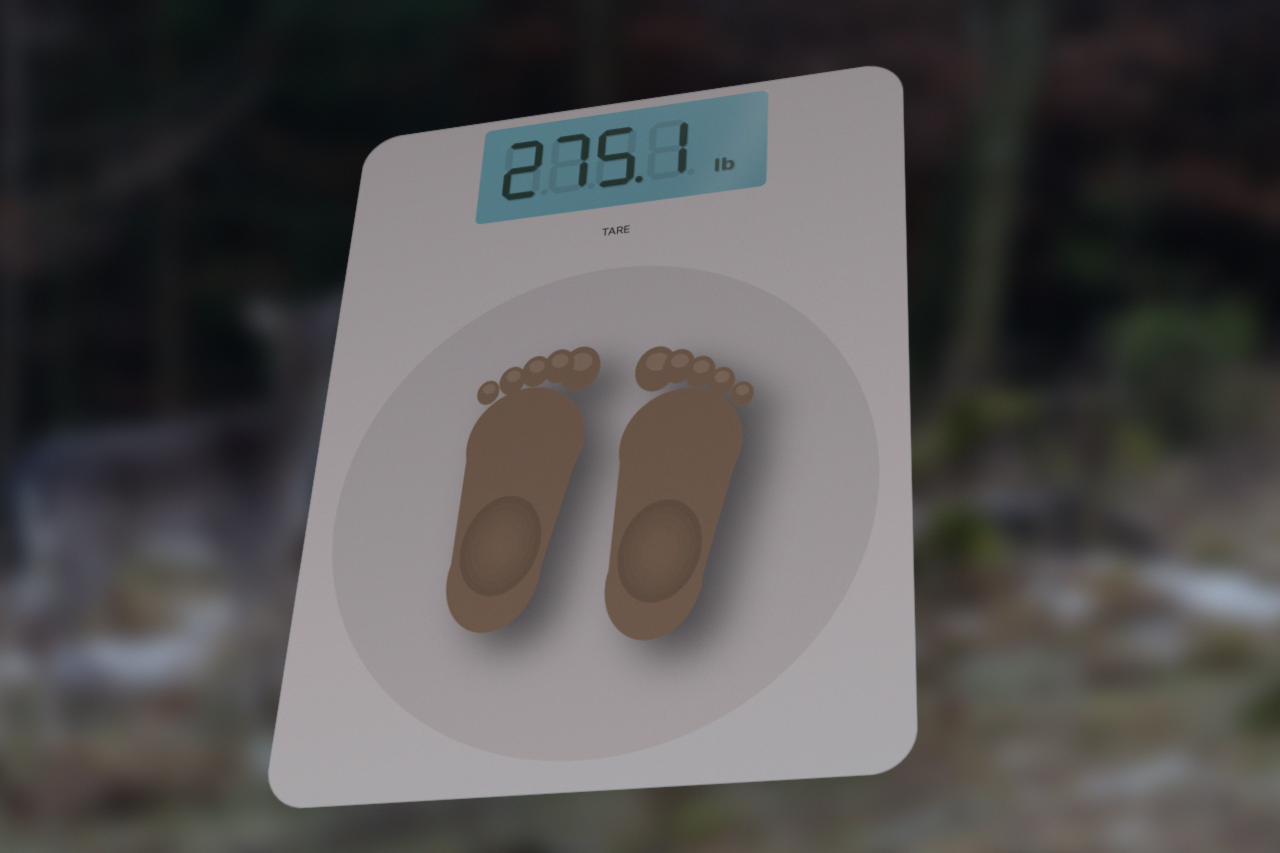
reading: {"value": 275.1, "unit": "lb"}
